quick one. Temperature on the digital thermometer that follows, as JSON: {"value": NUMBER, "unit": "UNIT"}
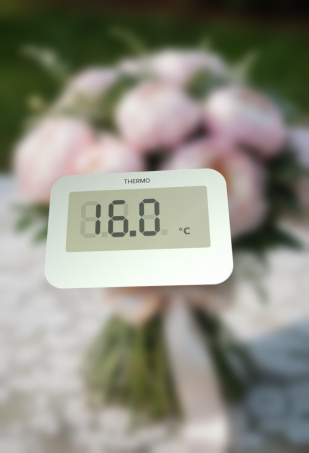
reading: {"value": 16.0, "unit": "°C"}
